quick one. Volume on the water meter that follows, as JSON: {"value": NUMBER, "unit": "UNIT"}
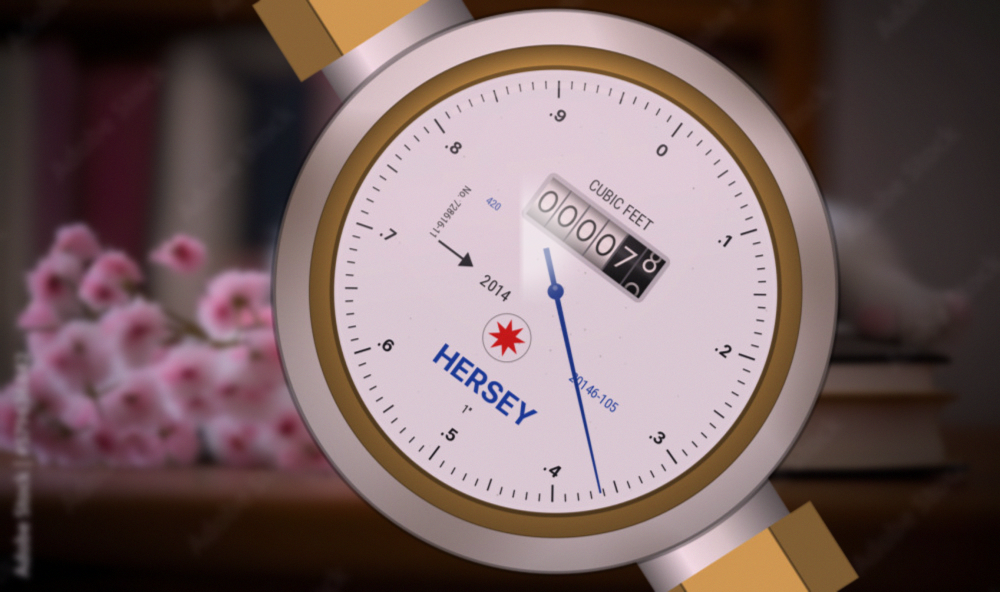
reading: {"value": 78.36, "unit": "ft³"}
